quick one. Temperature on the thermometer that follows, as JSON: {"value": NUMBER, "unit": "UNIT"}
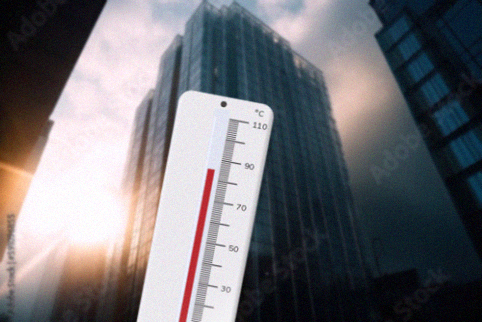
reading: {"value": 85, "unit": "°C"}
